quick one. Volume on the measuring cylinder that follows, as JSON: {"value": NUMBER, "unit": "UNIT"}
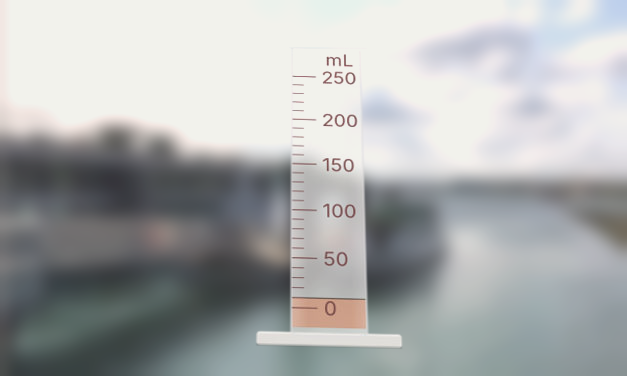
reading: {"value": 10, "unit": "mL"}
